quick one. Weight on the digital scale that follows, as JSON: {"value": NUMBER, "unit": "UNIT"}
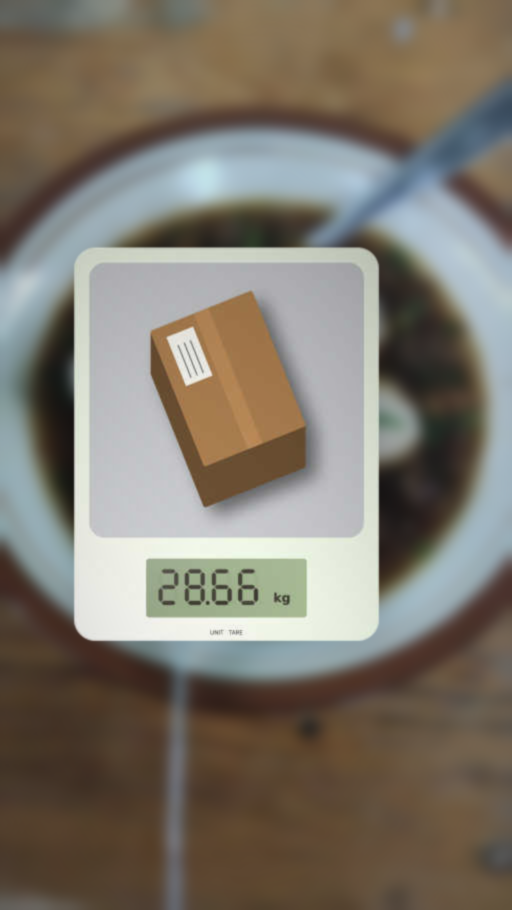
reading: {"value": 28.66, "unit": "kg"}
